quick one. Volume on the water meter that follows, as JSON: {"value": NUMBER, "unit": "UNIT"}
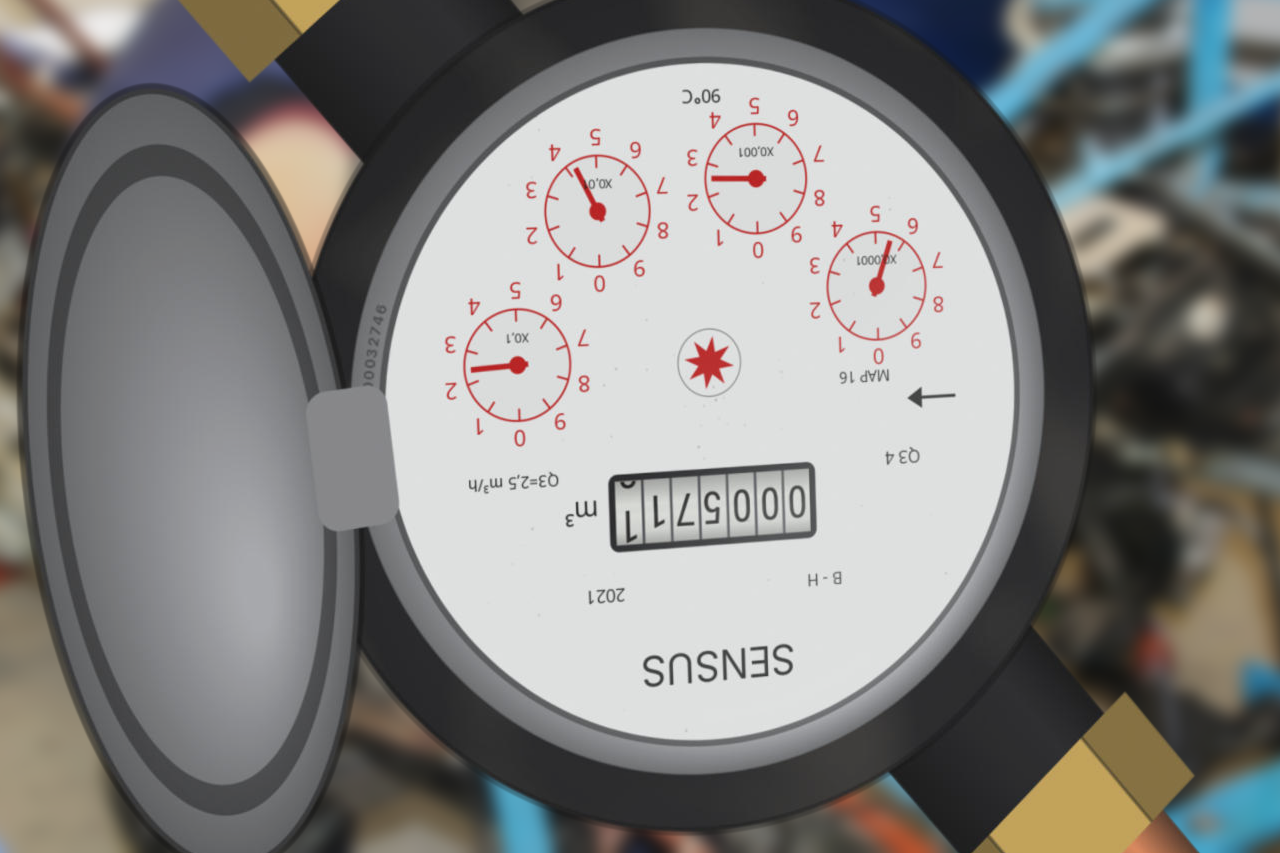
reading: {"value": 5711.2425, "unit": "m³"}
